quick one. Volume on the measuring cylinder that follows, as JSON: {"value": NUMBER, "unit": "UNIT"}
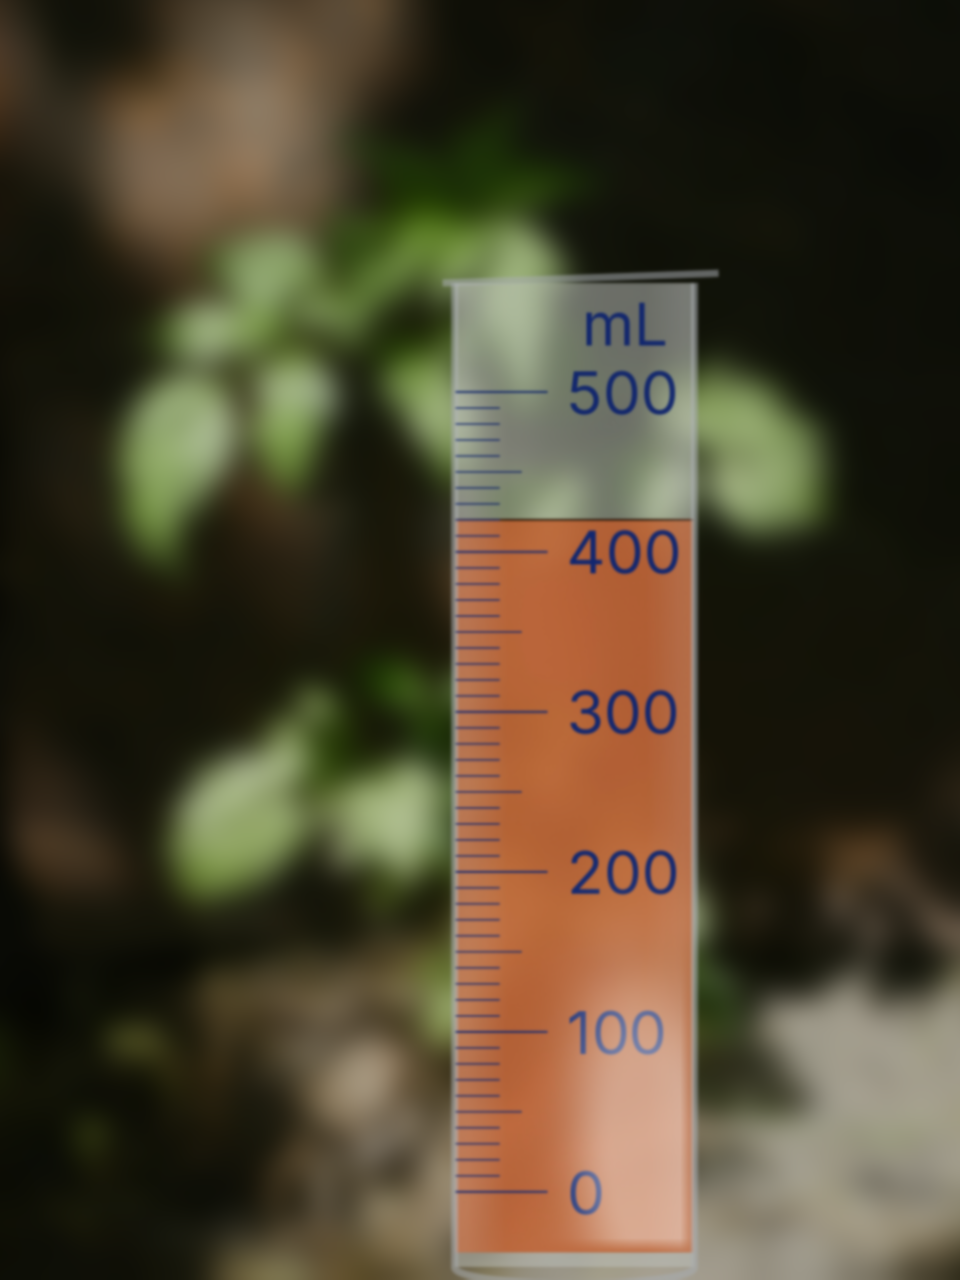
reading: {"value": 420, "unit": "mL"}
